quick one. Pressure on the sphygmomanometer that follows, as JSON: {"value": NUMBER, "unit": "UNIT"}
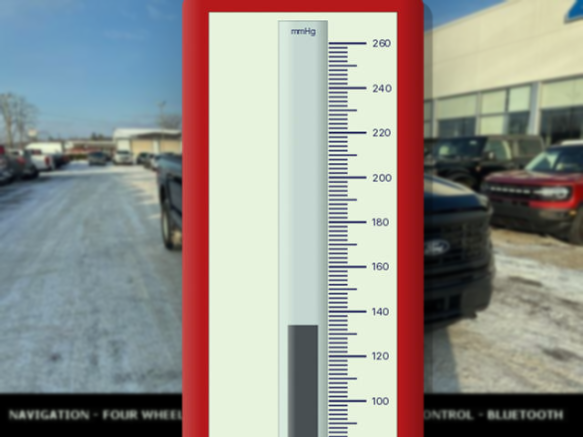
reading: {"value": 134, "unit": "mmHg"}
